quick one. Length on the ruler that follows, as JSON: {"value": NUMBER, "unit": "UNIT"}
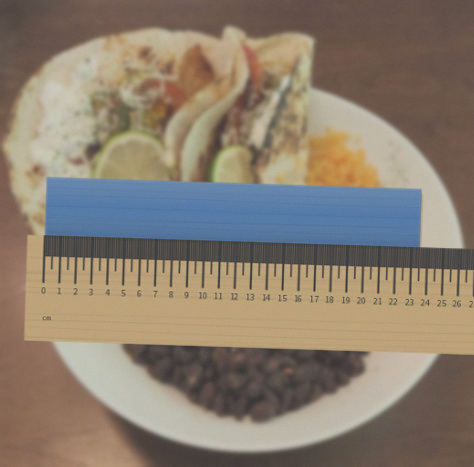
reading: {"value": 23.5, "unit": "cm"}
